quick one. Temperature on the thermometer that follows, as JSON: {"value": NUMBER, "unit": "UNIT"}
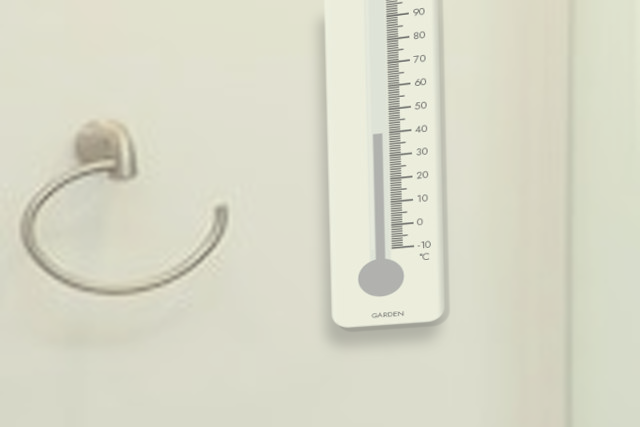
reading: {"value": 40, "unit": "°C"}
